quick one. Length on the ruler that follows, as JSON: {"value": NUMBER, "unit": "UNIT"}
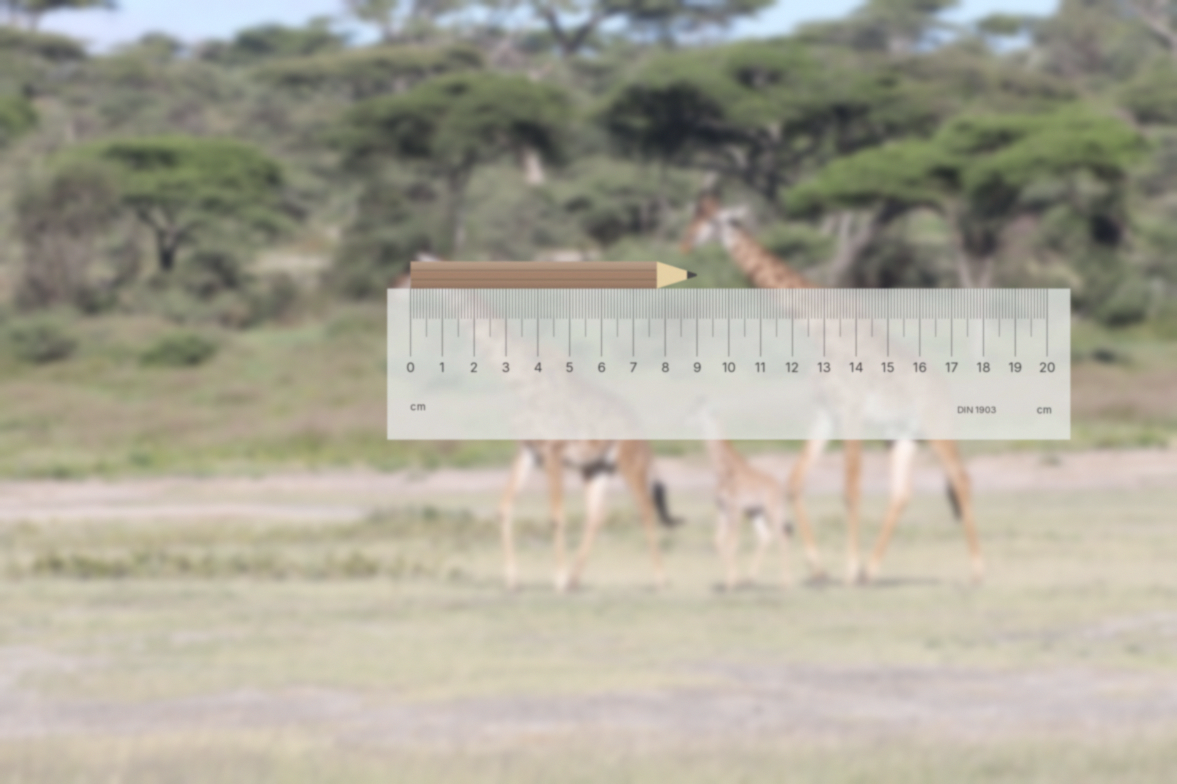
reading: {"value": 9, "unit": "cm"}
